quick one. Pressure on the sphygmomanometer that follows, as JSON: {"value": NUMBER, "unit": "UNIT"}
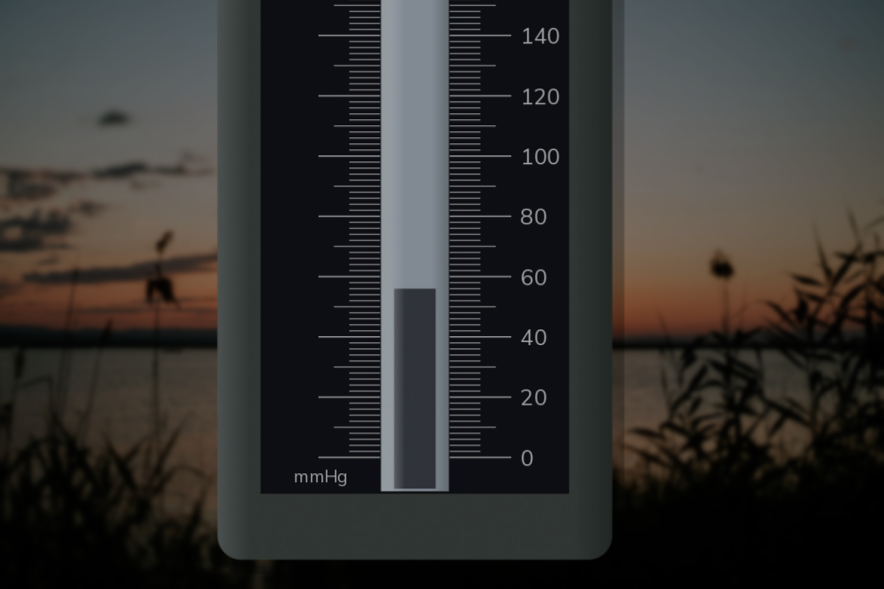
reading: {"value": 56, "unit": "mmHg"}
